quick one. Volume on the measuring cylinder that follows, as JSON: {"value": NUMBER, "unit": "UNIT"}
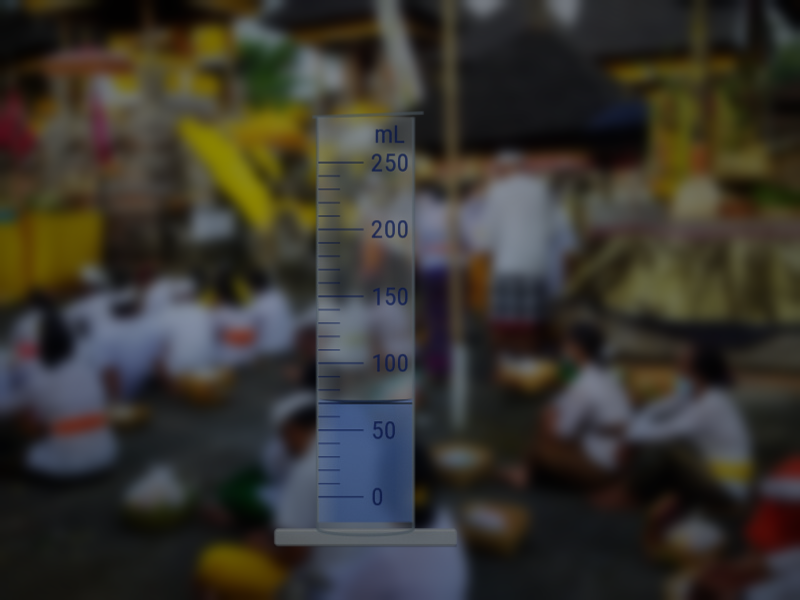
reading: {"value": 70, "unit": "mL"}
